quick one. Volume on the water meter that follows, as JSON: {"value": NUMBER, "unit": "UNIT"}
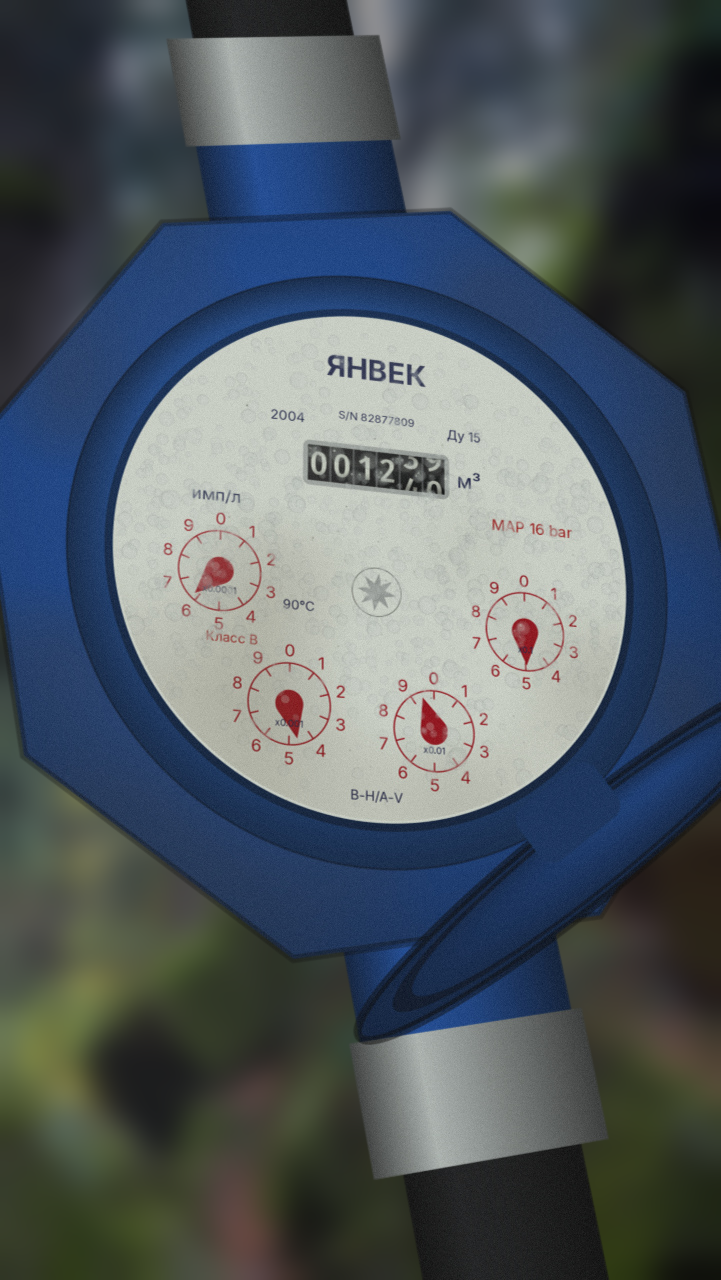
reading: {"value": 1239.4946, "unit": "m³"}
